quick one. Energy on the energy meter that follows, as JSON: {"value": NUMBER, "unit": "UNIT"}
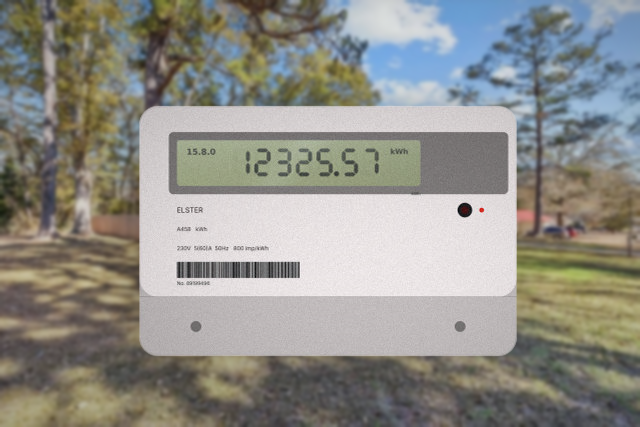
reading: {"value": 12325.57, "unit": "kWh"}
